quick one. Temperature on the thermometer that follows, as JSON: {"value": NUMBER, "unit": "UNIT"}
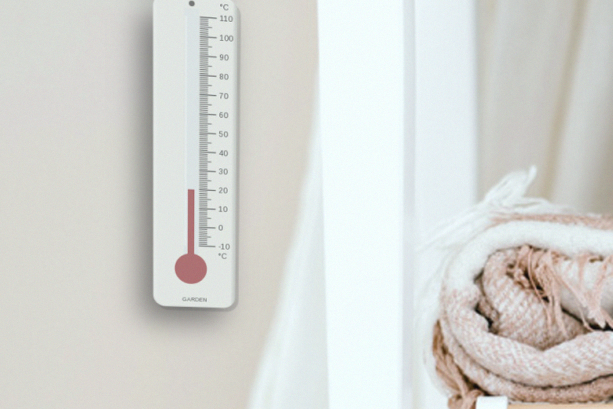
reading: {"value": 20, "unit": "°C"}
